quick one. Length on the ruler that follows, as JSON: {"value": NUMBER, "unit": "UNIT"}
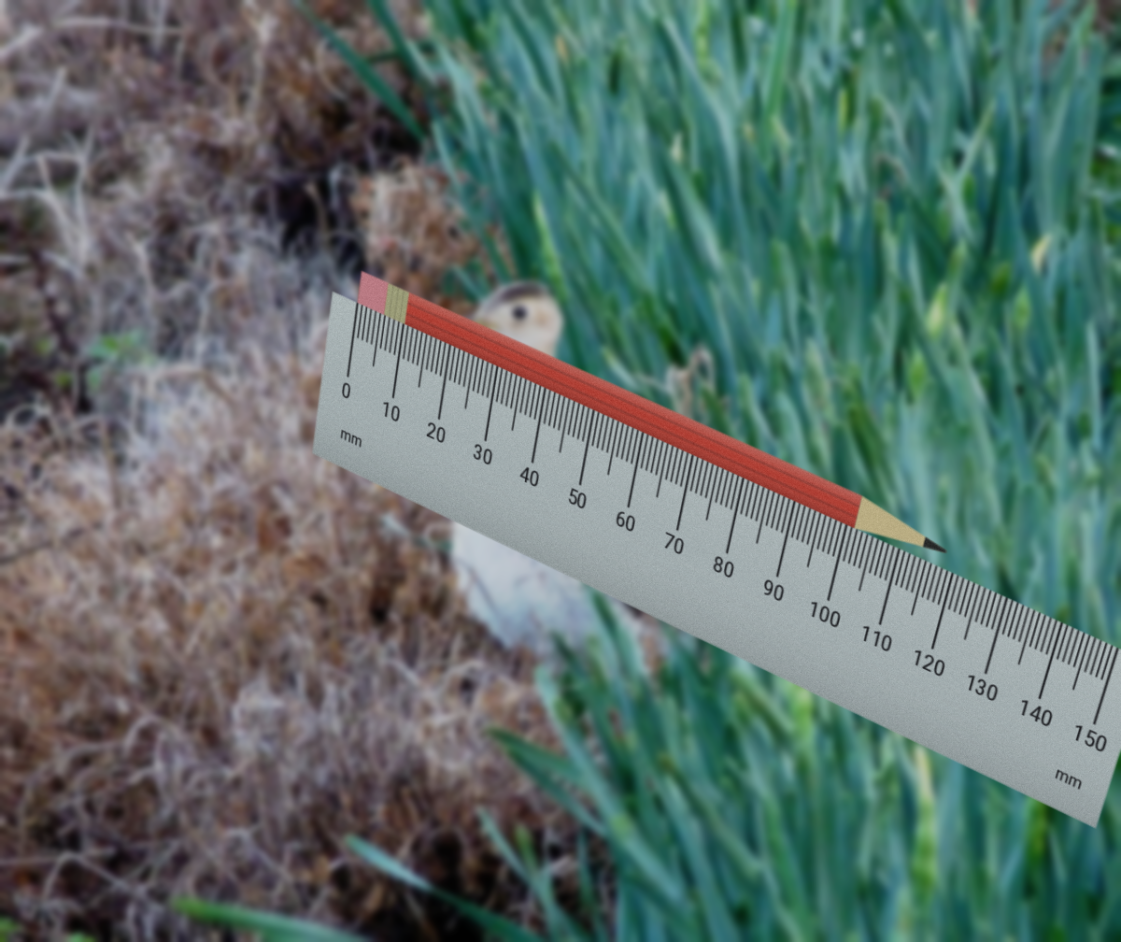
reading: {"value": 118, "unit": "mm"}
